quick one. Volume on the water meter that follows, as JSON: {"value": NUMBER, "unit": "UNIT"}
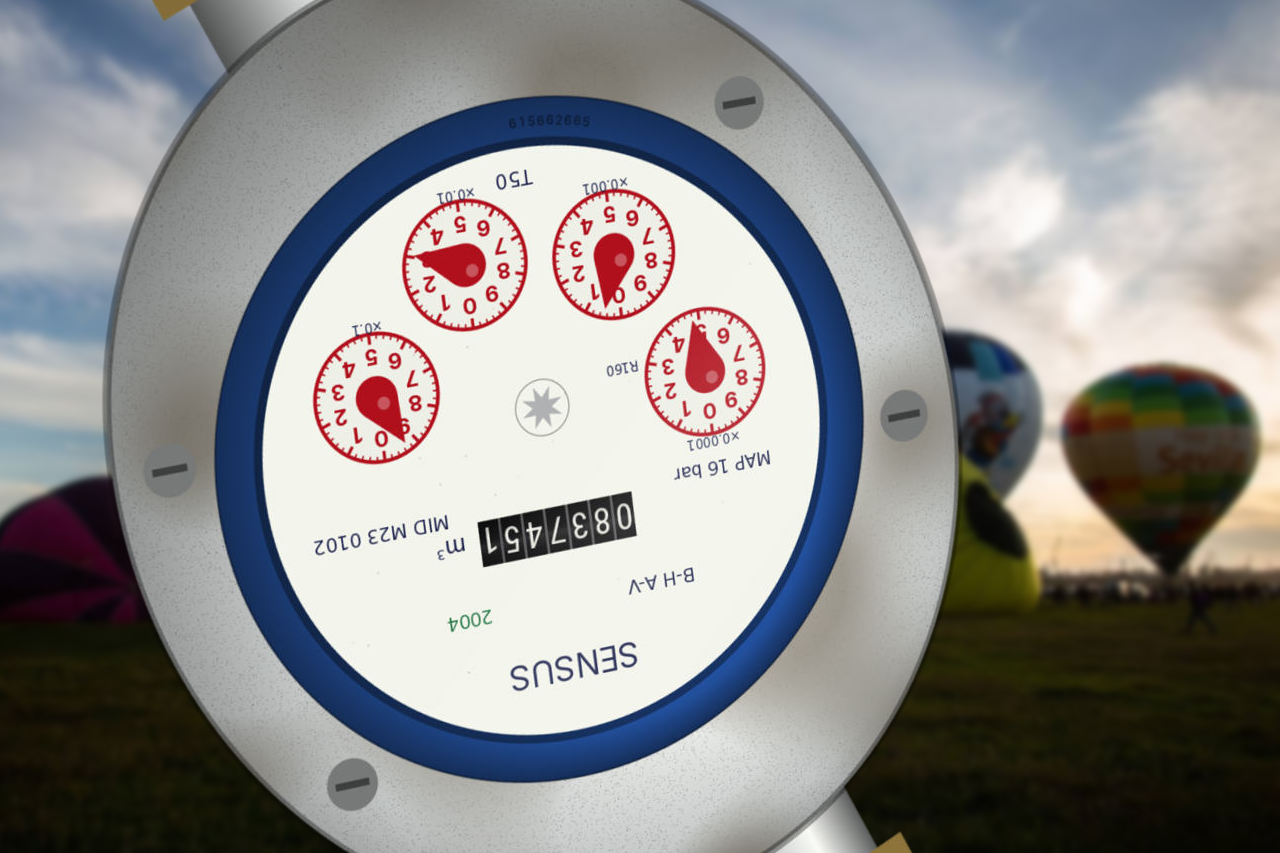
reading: {"value": 837450.9304, "unit": "m³"}
